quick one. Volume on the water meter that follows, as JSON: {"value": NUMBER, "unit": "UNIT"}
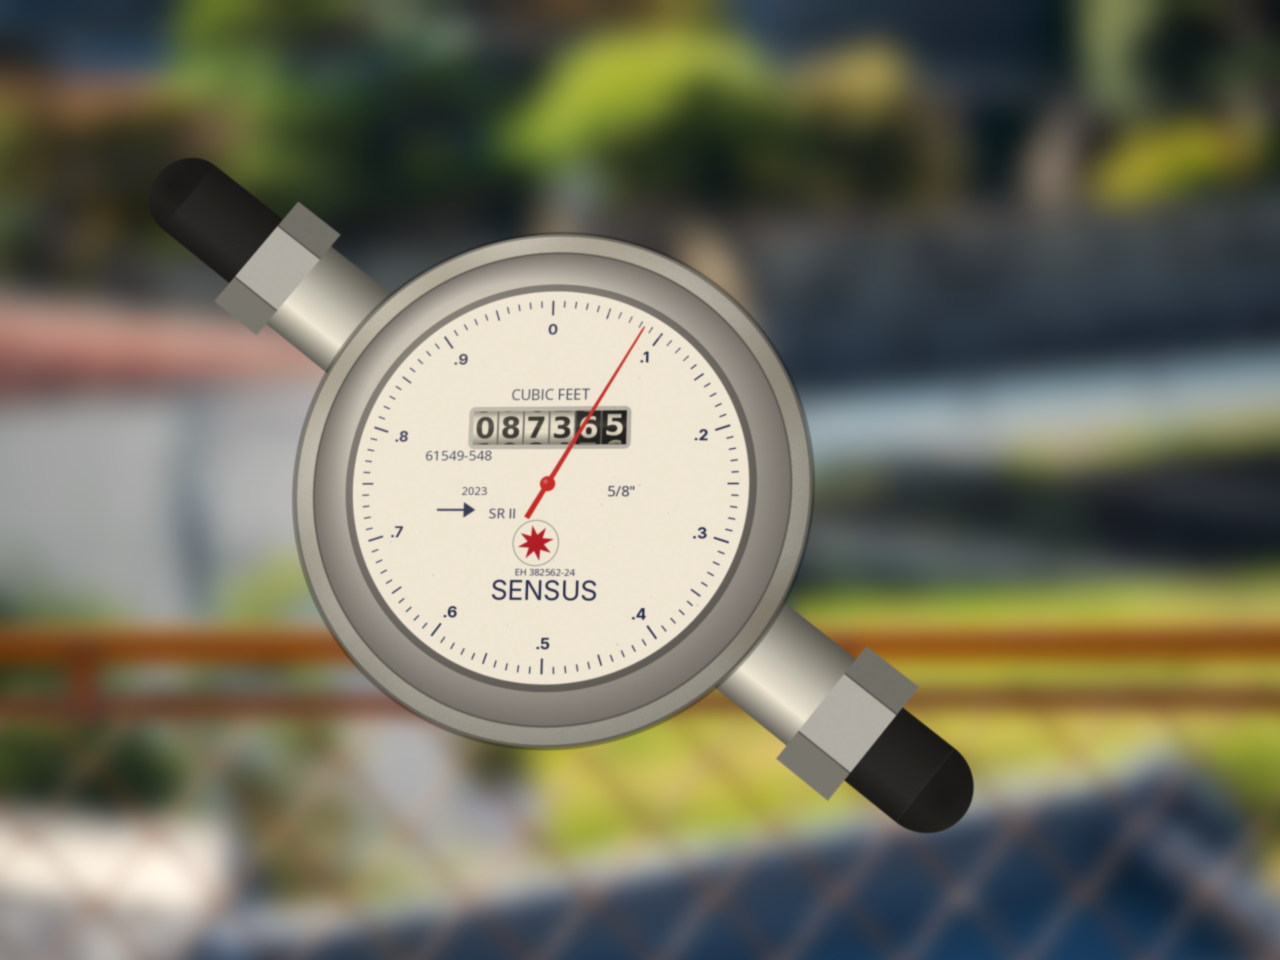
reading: {"value": 87365.08, "unit": "ft³"}
